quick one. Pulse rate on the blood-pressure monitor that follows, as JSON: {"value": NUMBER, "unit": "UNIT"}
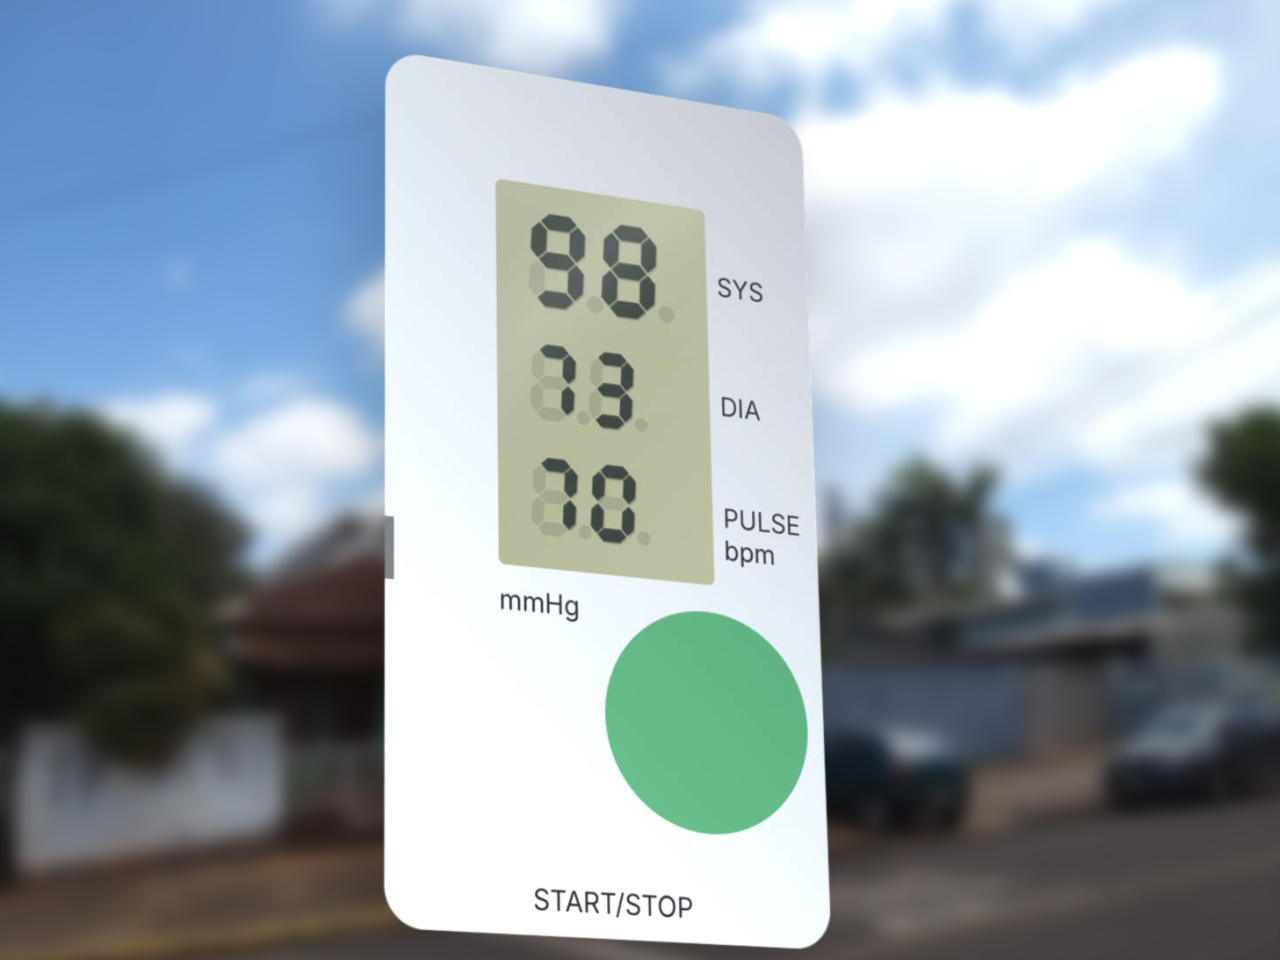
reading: {"value": 70, "unit": "bpm"}
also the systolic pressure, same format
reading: {"value": 98, "unit": "mmHg"}
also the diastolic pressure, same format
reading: {"value": 73, "unit": "mmHg"}
